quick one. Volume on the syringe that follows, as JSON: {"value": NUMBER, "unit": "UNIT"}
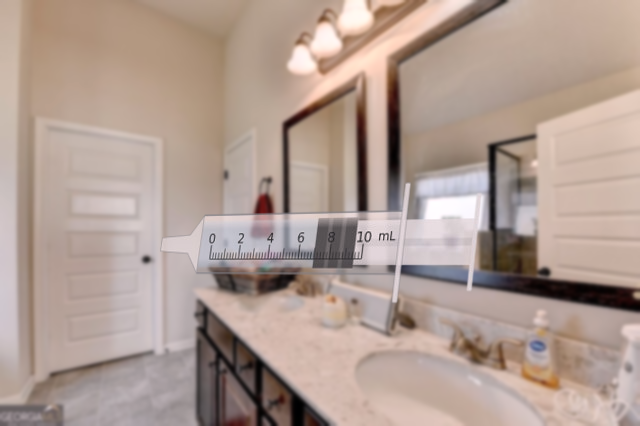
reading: {"value": 7, "unit": "mL"}
